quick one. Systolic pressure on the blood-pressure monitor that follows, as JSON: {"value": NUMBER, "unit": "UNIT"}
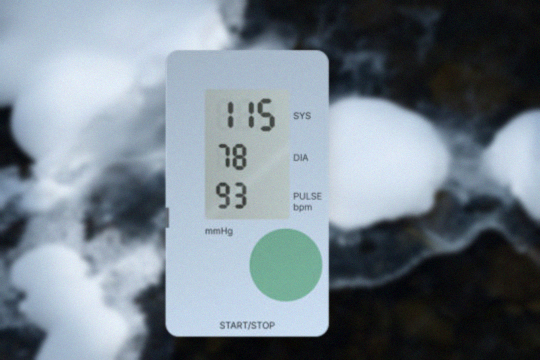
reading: {"value": 115, "unit": "mmHg"}
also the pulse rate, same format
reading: {"value": 93, "unit": "bpm"}
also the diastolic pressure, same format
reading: {"value": 78, "unit": "mmHg"}
